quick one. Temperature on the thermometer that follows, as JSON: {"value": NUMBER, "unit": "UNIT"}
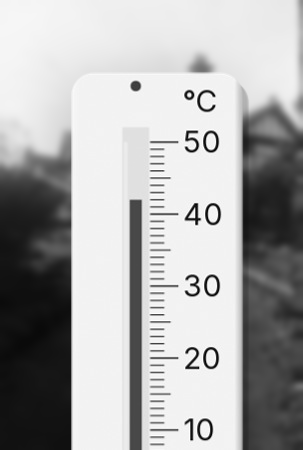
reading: {"value": 42, "unit": "°C"}
